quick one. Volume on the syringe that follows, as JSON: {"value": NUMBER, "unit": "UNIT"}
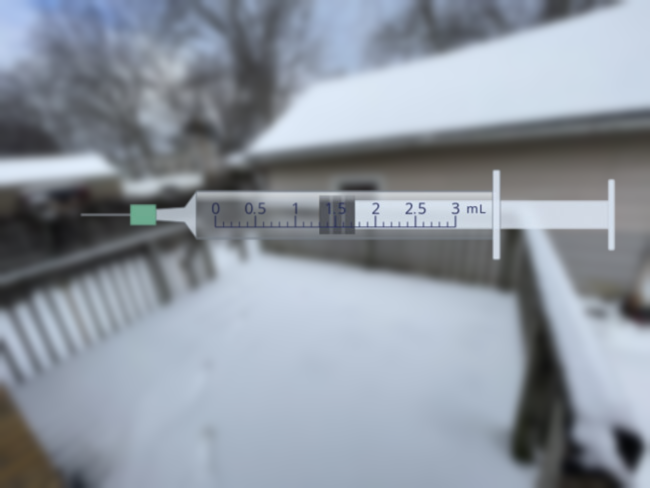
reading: {"value": 1.3, "unit": "mL"}
